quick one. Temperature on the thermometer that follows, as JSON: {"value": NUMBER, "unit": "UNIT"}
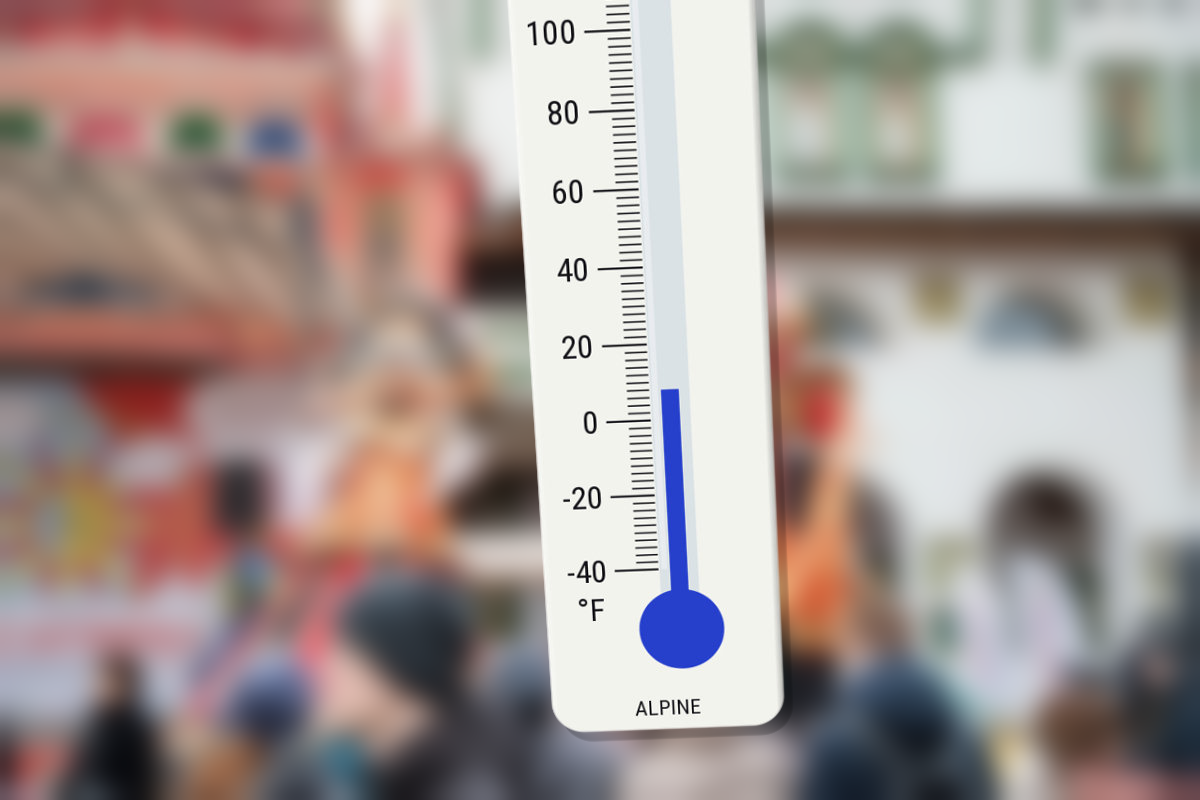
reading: {"value": 8, "unit": "°F"}
